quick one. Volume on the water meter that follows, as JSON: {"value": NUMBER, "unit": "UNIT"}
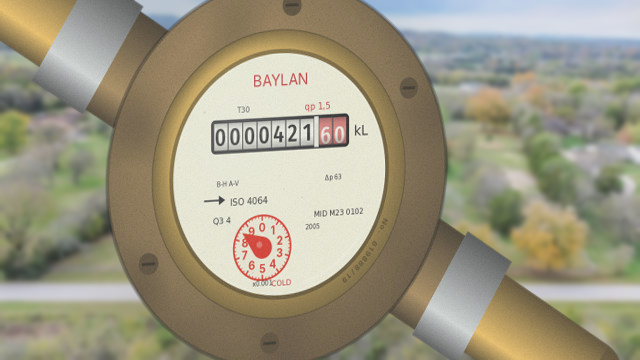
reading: {"value": 421.598, "unit": "kL"}
